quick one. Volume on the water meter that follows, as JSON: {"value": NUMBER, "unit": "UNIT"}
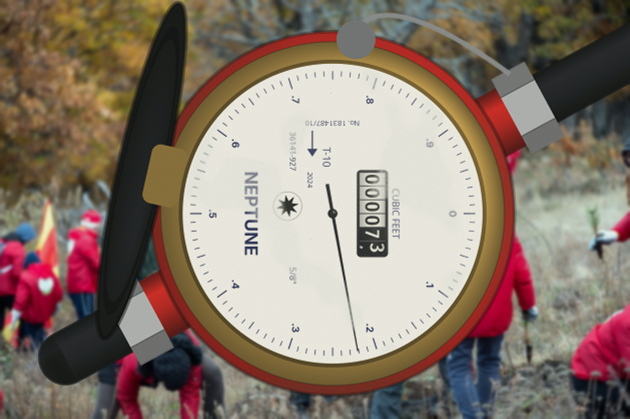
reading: {"value": 73.22, "unit": "ft³"}
